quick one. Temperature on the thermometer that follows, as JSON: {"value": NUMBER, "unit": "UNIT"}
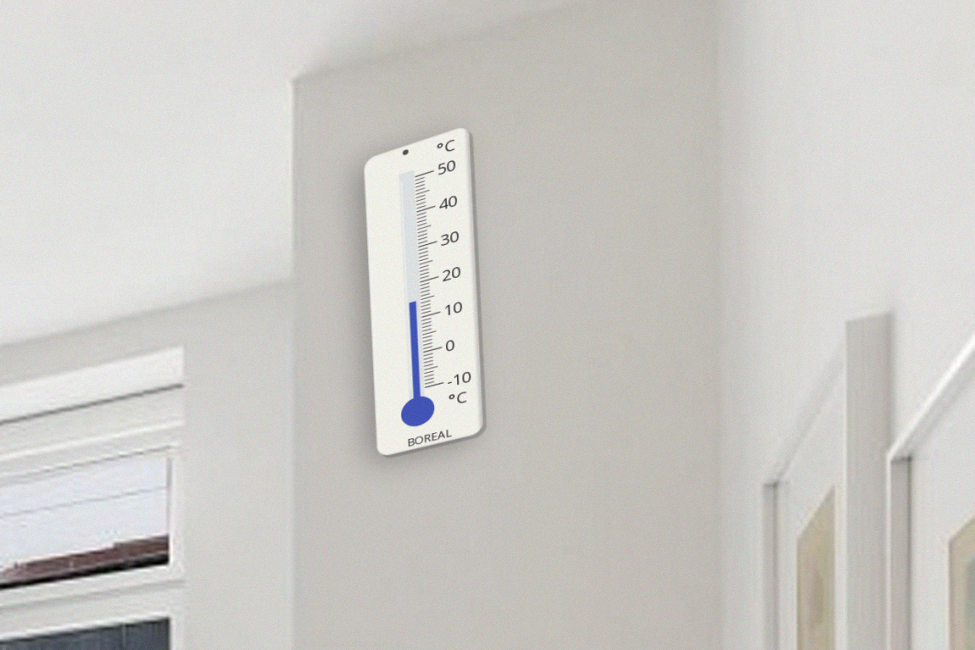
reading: {"value": 15, "unit": "°C"}
